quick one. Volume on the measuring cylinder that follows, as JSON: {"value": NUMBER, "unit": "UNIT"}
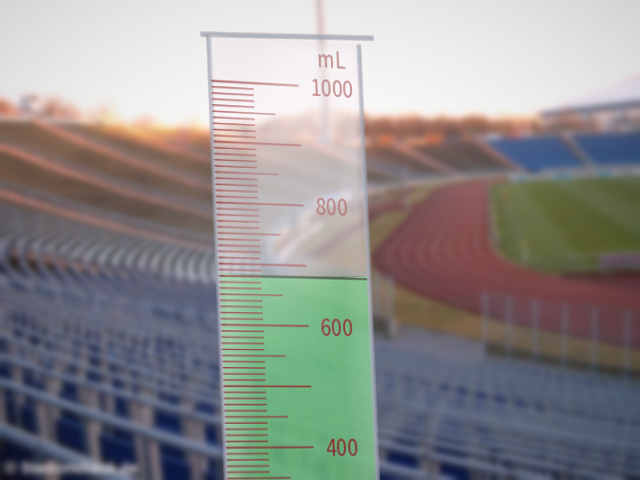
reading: {"value": 680, "unit": "mL"}
